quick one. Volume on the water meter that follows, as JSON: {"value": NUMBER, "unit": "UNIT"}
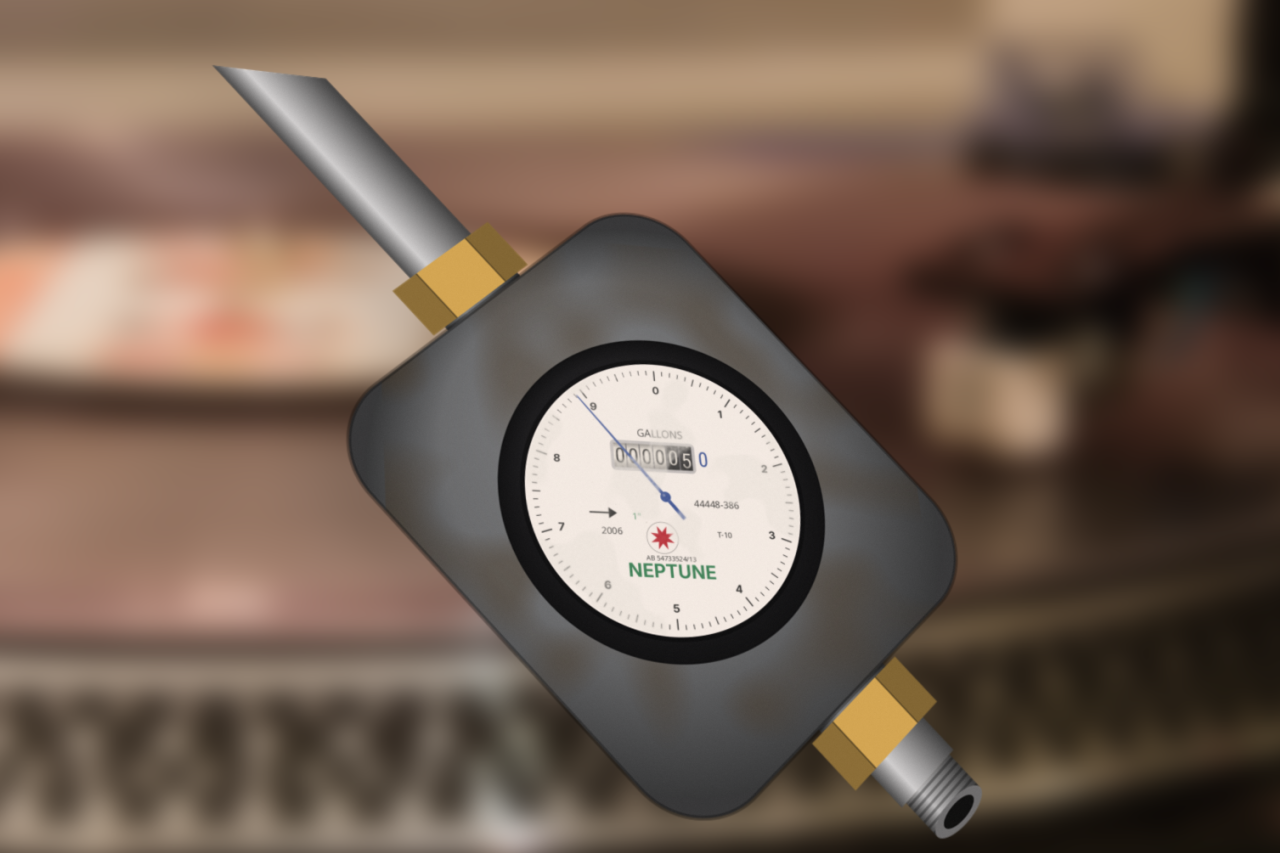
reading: {"value": 48.9, "unit": "gal"}
